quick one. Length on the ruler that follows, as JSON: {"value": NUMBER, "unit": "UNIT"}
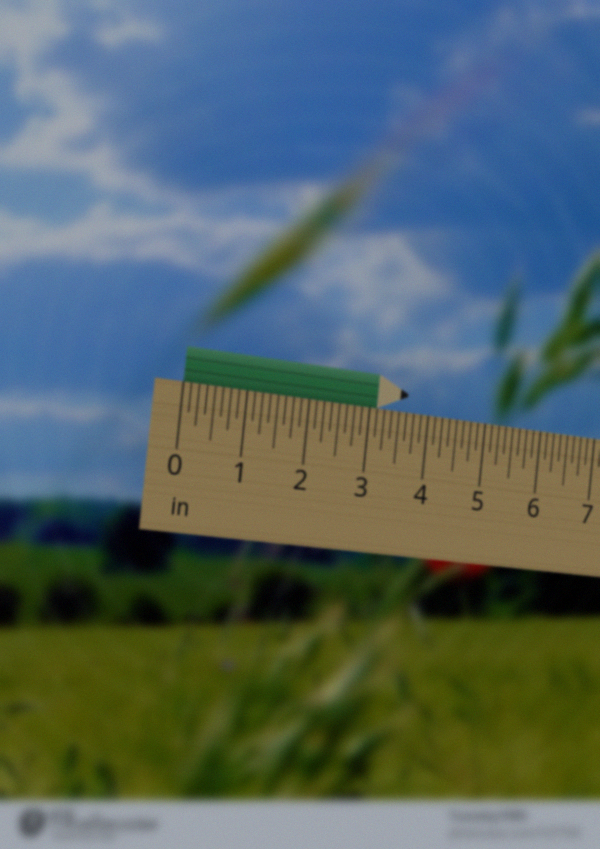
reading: {"value": 3.625, "unit": "in"}
